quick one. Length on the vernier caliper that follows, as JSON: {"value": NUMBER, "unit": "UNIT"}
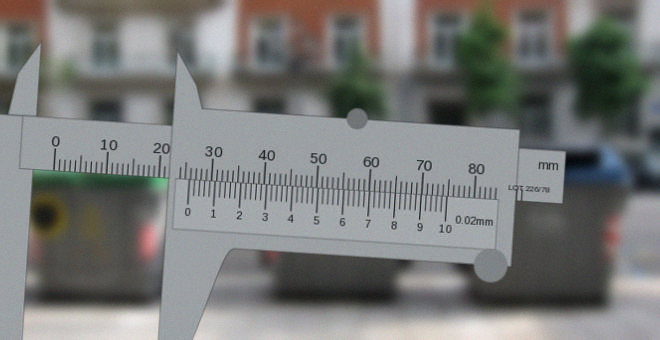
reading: {"value": 25.8, "unit": "mm"}
